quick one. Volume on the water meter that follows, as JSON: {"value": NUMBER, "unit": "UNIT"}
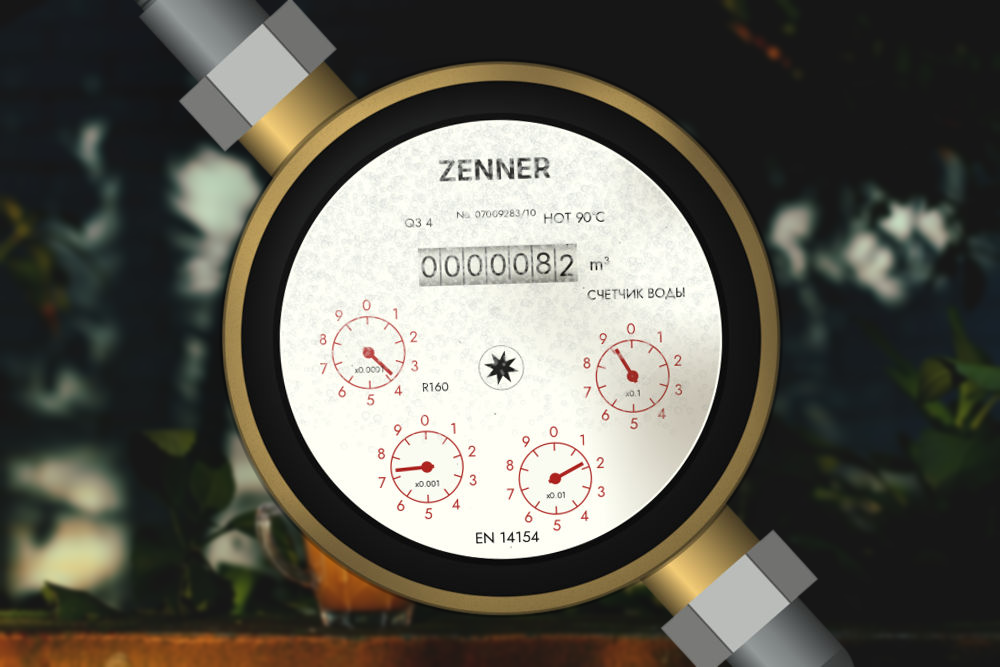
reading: {"value": 81.9173, "unit": "m³"}
